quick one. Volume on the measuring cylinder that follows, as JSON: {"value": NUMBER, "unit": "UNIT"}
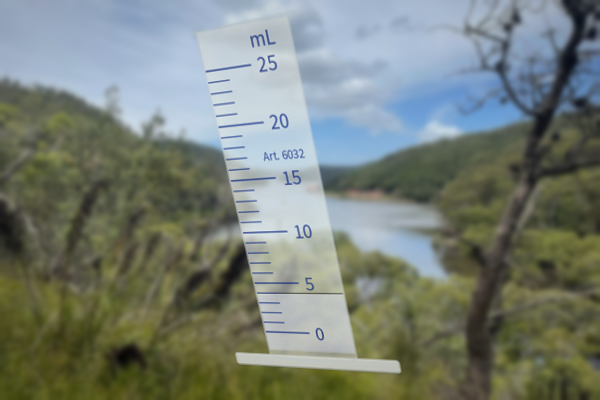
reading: {"value": 4, "unit": "mL"}
